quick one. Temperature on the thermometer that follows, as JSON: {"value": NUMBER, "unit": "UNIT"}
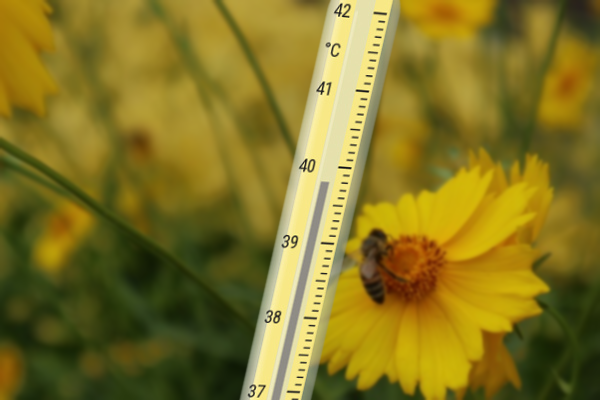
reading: {"value": 39.8, "unit": "°C"}
